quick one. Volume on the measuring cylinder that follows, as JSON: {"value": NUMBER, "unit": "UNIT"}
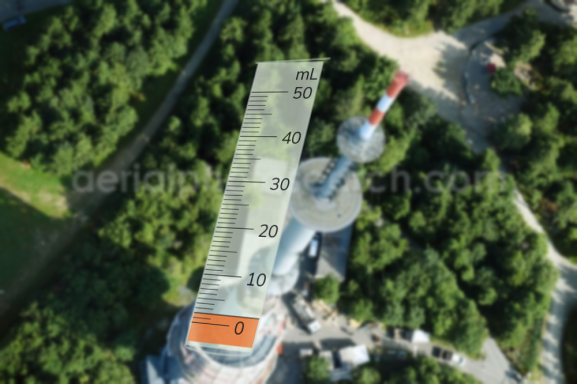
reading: {"value": 2, "unit": "mL"}
